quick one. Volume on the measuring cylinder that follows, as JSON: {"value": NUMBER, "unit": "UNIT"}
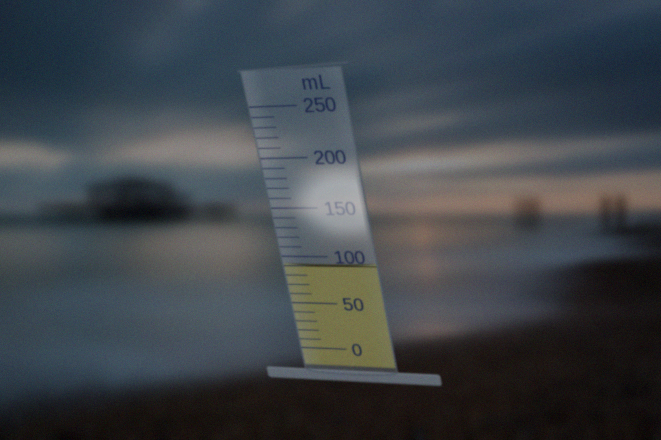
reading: {"value": 90, "unit": "mL"}
